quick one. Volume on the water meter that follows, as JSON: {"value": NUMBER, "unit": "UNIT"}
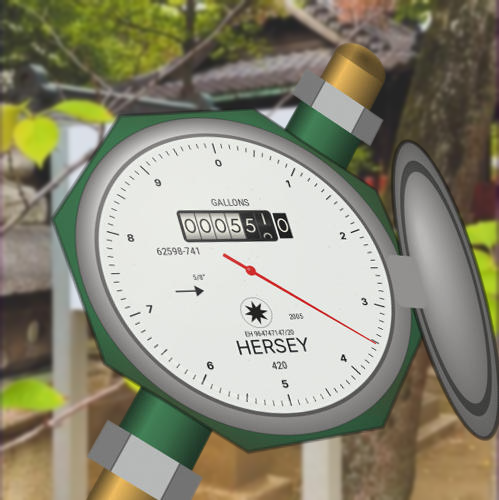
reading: {"value": 5513.5, "unit": "gal"}
